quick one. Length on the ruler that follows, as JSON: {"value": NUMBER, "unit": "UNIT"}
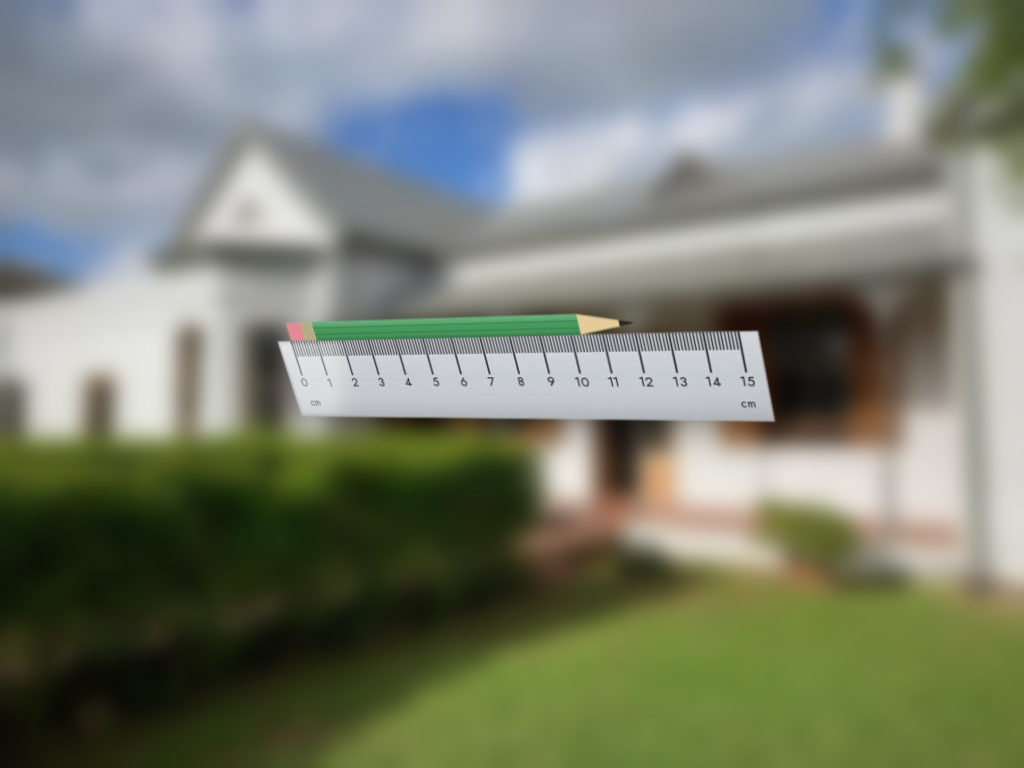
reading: {"value": 12, "unit": "cm"}
